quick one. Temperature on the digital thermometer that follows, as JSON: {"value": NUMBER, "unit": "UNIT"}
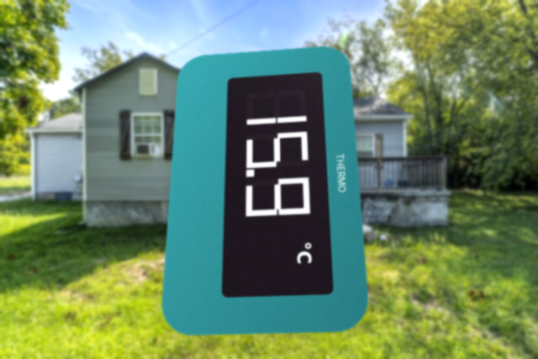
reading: {"value": 15.9, "unit": "°C"}
